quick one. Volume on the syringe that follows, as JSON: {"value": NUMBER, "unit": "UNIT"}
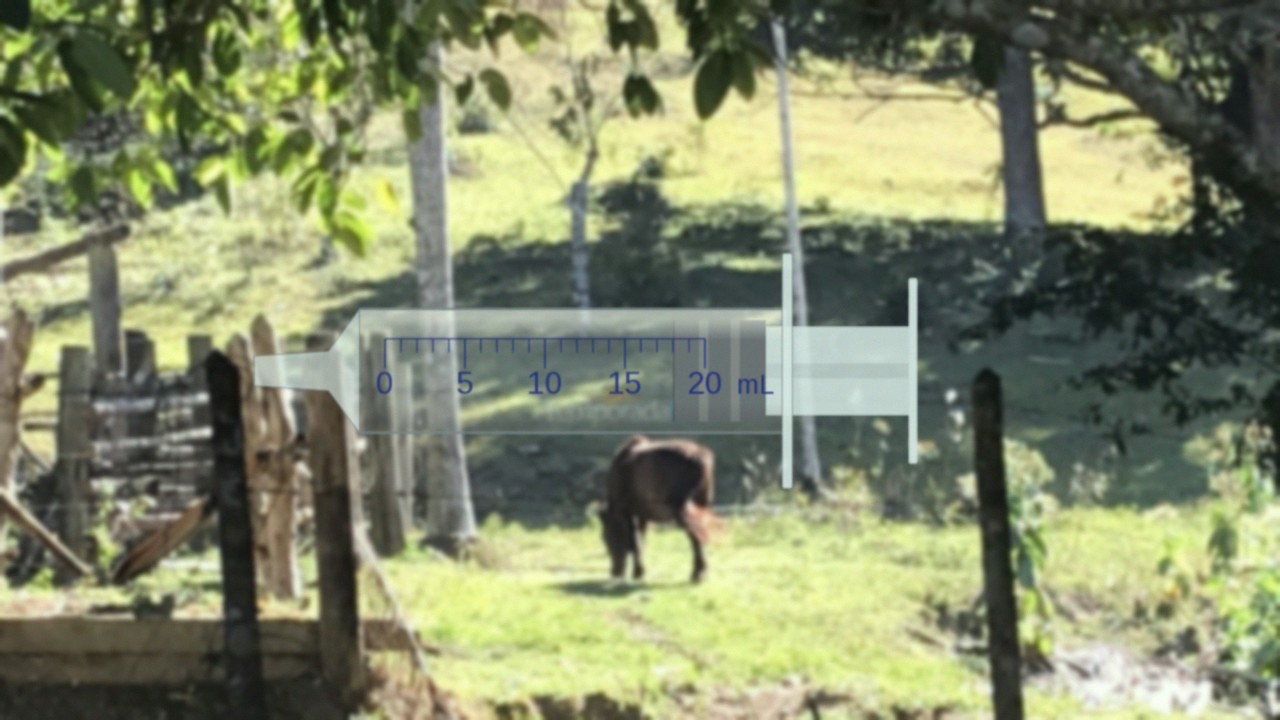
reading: {"value": 18, "unit": "mL"}
